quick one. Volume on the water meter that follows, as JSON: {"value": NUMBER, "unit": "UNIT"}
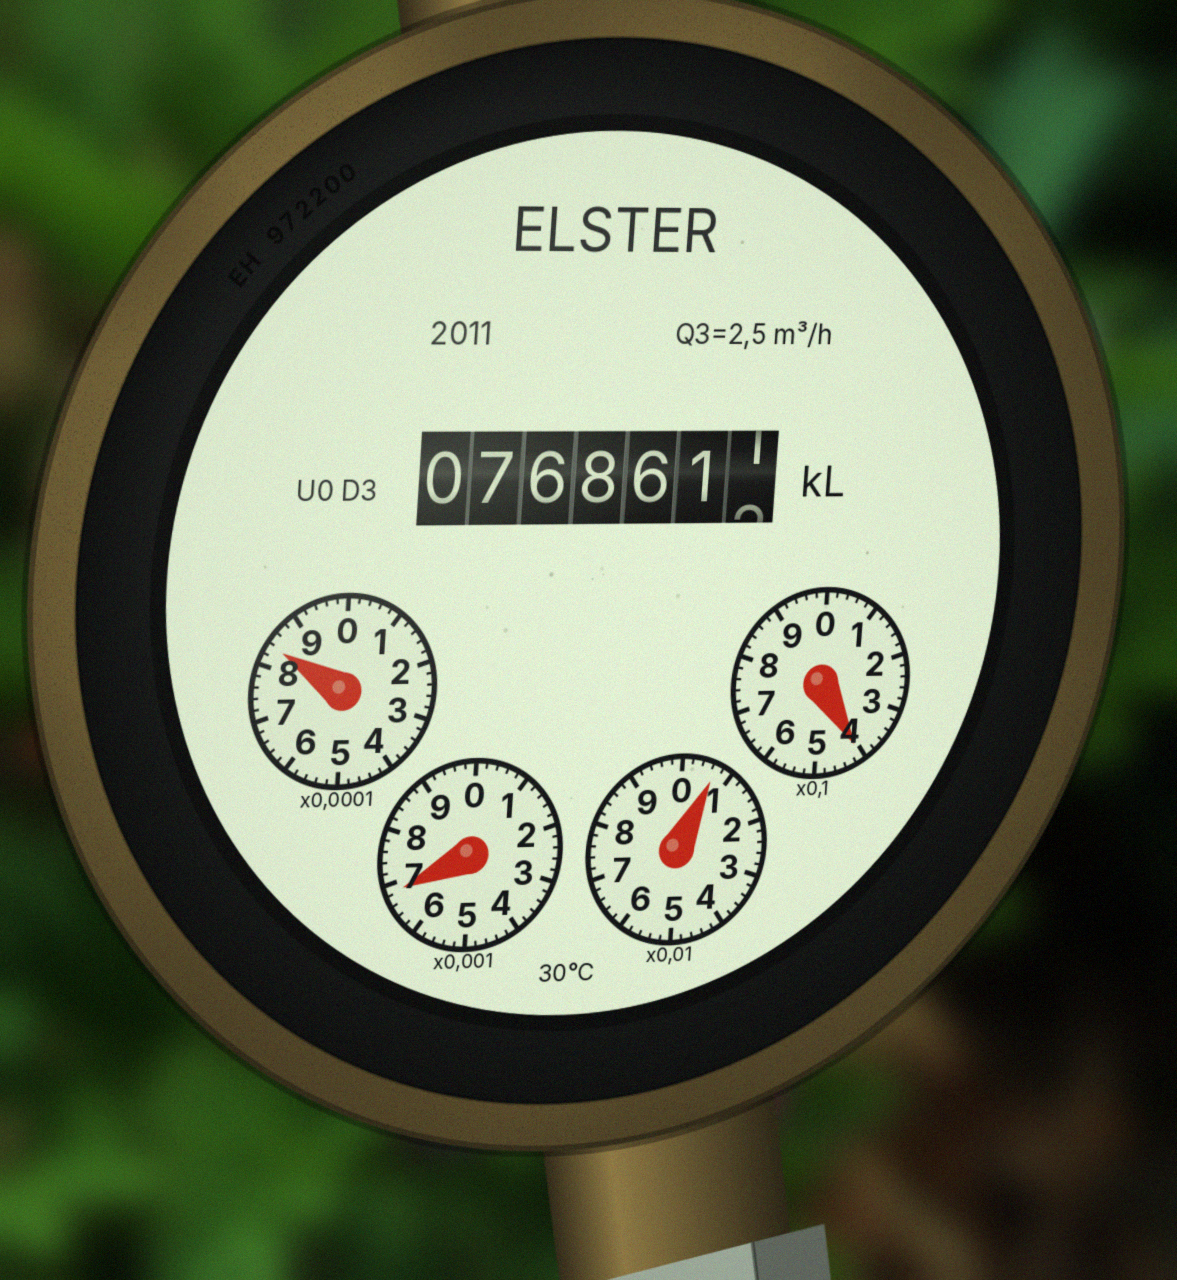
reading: {"value": 768611.4068, "unit": "kL"}
